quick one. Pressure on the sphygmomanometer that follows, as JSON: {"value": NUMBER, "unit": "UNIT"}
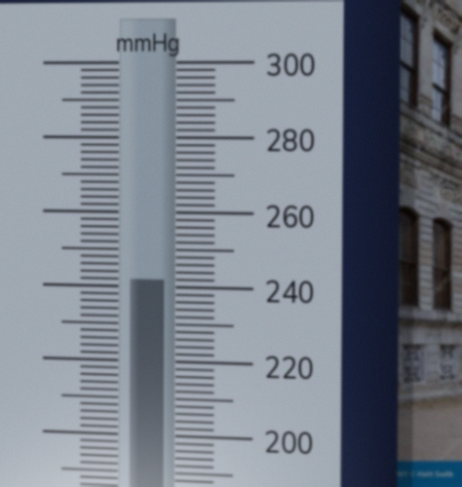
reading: {"value": 242, "unit": "mmHg"}
